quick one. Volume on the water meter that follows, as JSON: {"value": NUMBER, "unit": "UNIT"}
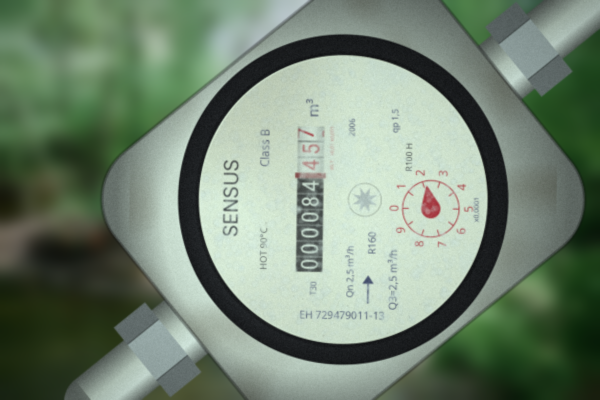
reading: {"value": 84.4572, "unit": "m³"}
